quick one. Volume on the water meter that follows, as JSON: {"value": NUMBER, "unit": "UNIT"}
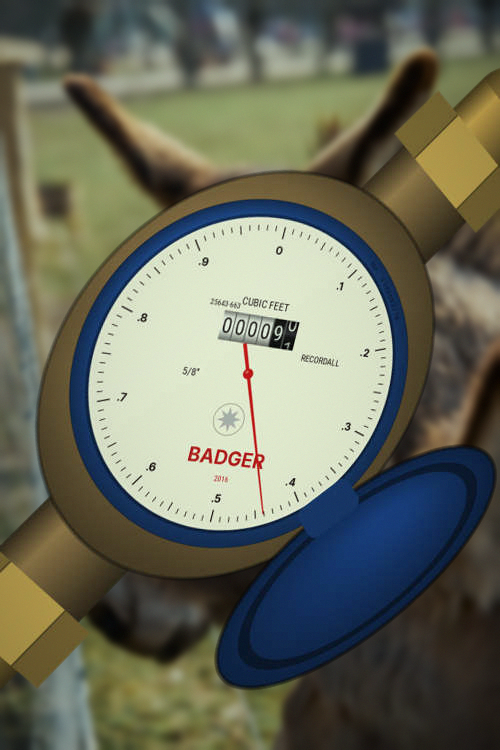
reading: {"value": 90.44, "unit": "ft³"}
